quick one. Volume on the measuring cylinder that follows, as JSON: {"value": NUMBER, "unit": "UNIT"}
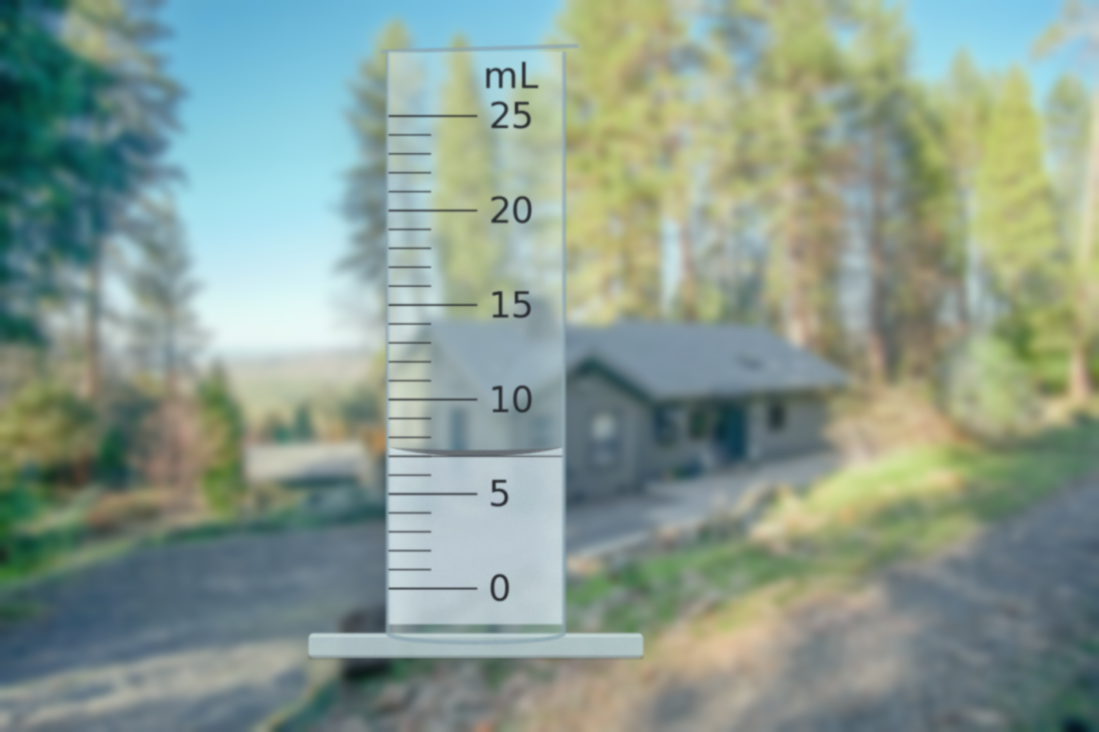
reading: {"value": 7, "unit": "mL"}
